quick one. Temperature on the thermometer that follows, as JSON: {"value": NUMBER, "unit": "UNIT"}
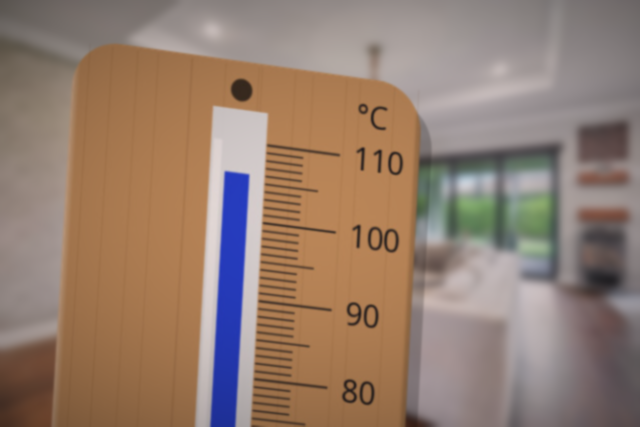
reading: {"value": 106, "unit": "°C"}
